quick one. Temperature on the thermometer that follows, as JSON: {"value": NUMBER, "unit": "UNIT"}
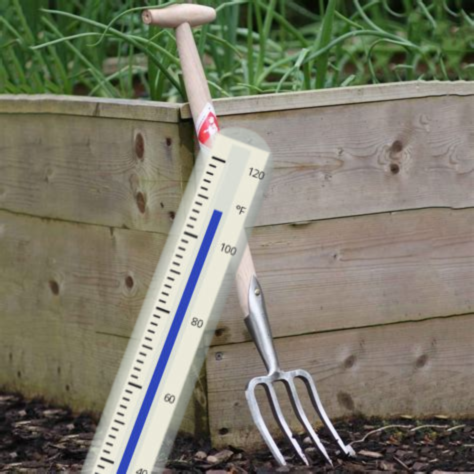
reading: {"value": 108, "unit": "°F"}
